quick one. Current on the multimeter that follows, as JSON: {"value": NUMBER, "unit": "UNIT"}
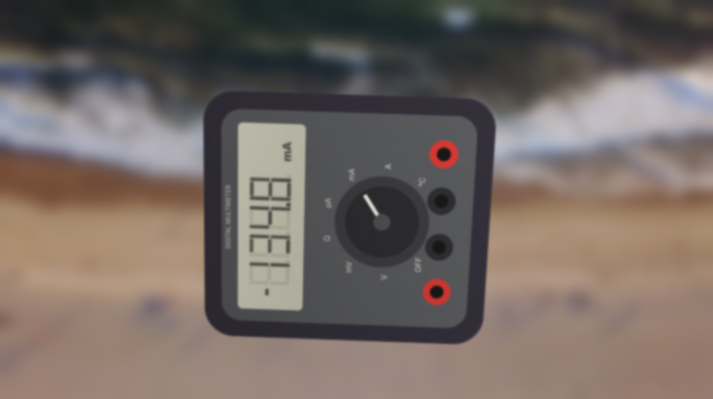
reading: {"value": -134.8, "unit": "mA"}
